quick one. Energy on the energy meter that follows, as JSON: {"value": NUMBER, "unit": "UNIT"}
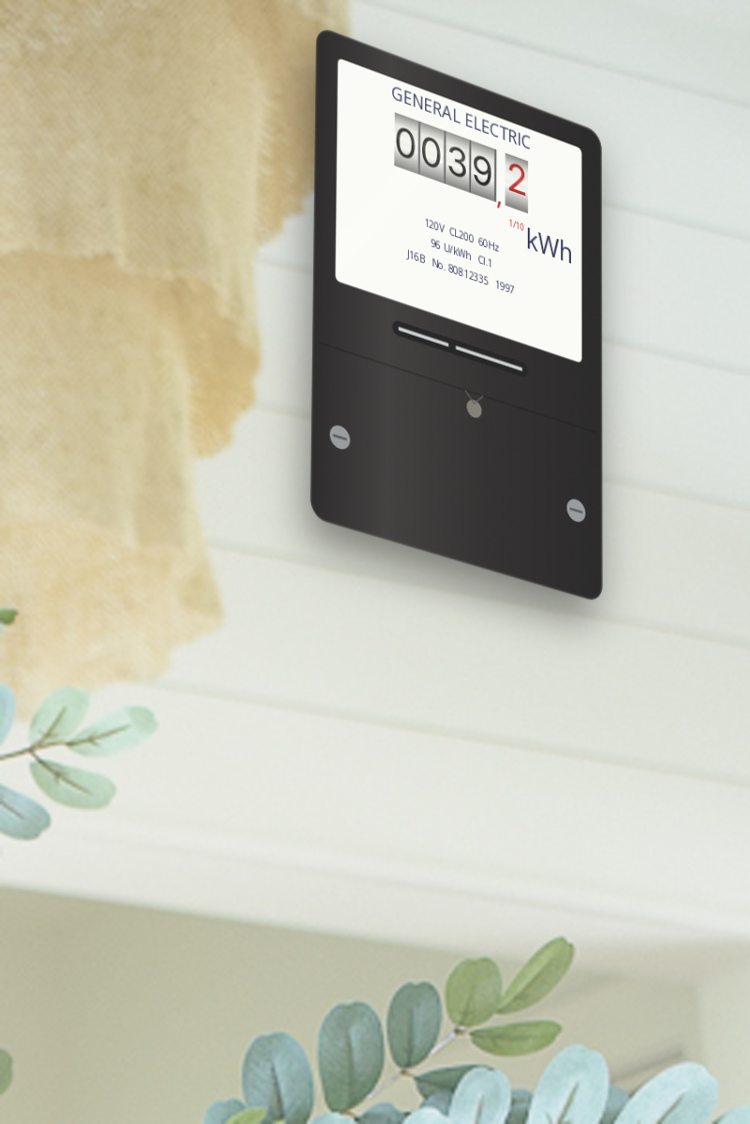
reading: {"value": 39.2, "unit": "kWh"}
